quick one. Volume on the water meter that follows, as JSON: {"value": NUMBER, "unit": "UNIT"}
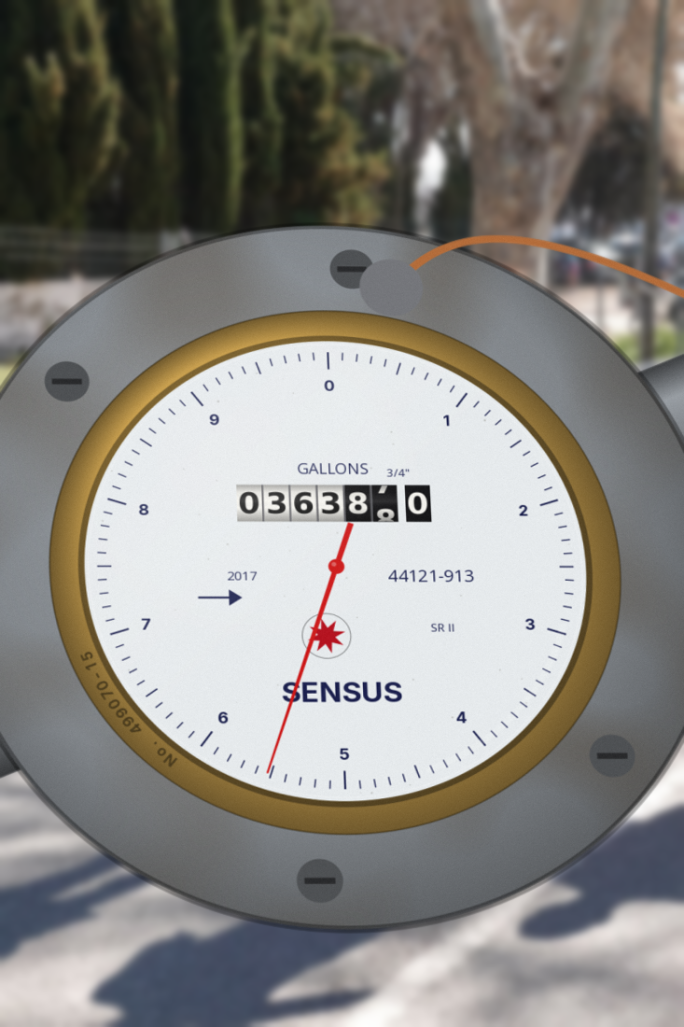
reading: {"value": 363875.5, "unit": "gal"}
